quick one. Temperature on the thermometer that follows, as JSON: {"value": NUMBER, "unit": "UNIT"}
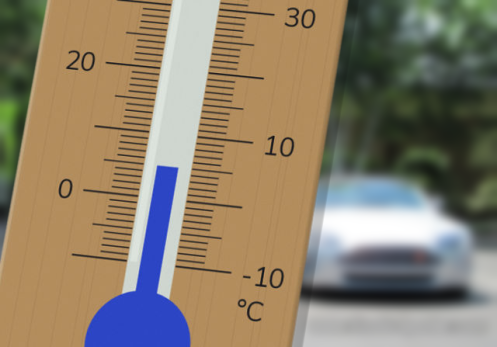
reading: {"value": 5, "unit": "°C"}
